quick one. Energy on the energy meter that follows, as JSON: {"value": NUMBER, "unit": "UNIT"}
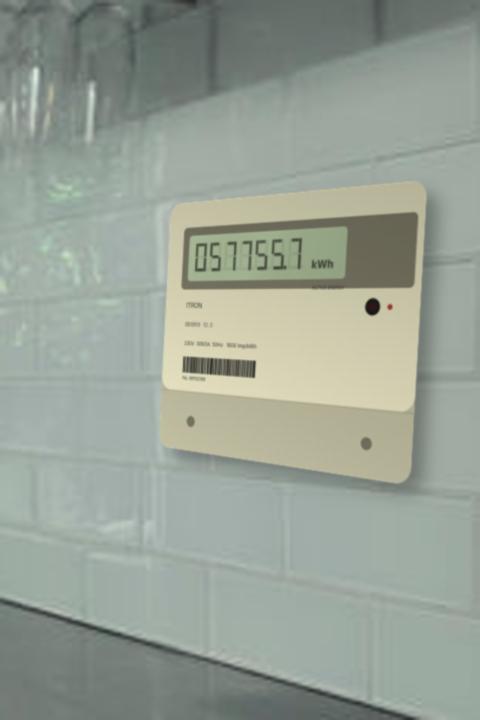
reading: {"value": 57755.7, "unit": "kWh"}
